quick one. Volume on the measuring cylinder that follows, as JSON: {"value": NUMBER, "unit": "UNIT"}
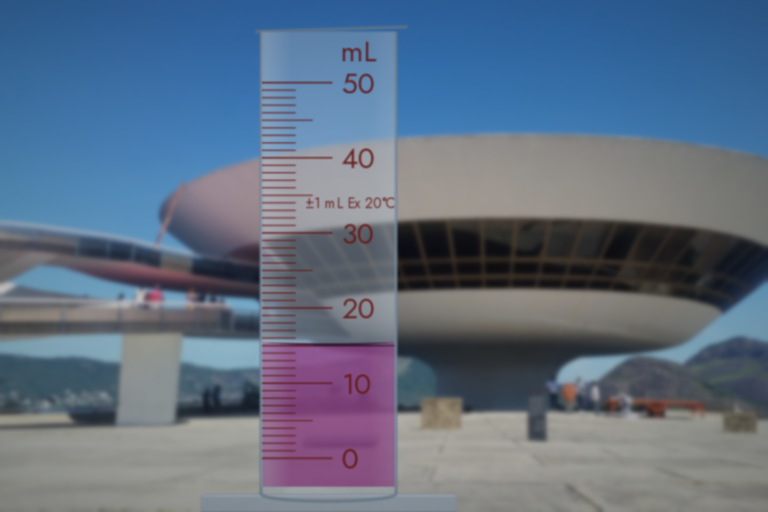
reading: {"value": 15, "unit": "mL"}
